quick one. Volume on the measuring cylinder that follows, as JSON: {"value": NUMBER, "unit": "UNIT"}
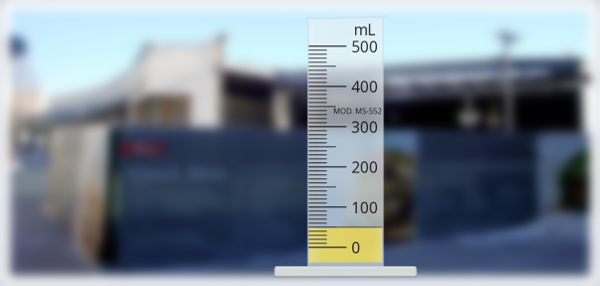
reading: {"value": 50, "unit": "mL"}
